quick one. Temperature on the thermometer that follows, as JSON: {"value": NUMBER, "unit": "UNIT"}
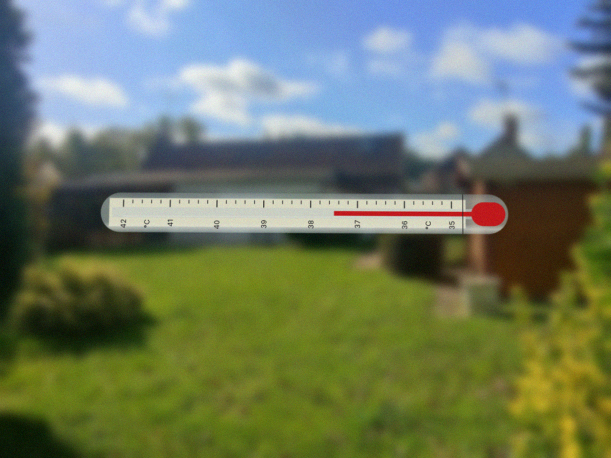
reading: {"value": 37.5, "unit": "°C"}
